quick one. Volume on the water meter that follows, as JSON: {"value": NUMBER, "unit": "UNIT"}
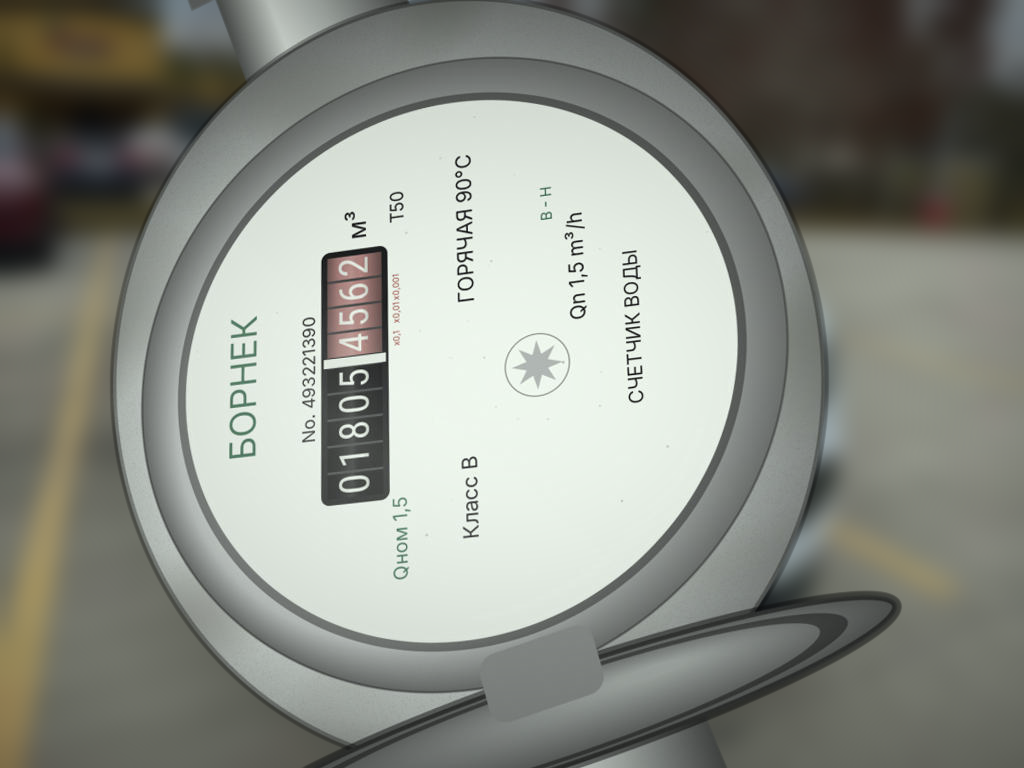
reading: {"value": 1805.4562, "unit": "m³"}
